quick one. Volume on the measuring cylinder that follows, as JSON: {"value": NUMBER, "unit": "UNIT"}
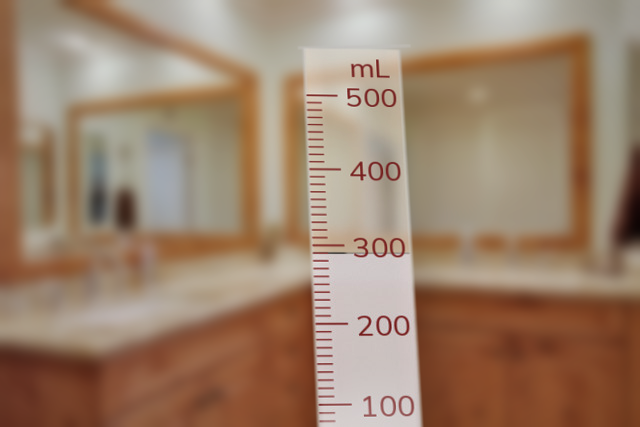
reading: {"value": 290, "unit": "mL"}
